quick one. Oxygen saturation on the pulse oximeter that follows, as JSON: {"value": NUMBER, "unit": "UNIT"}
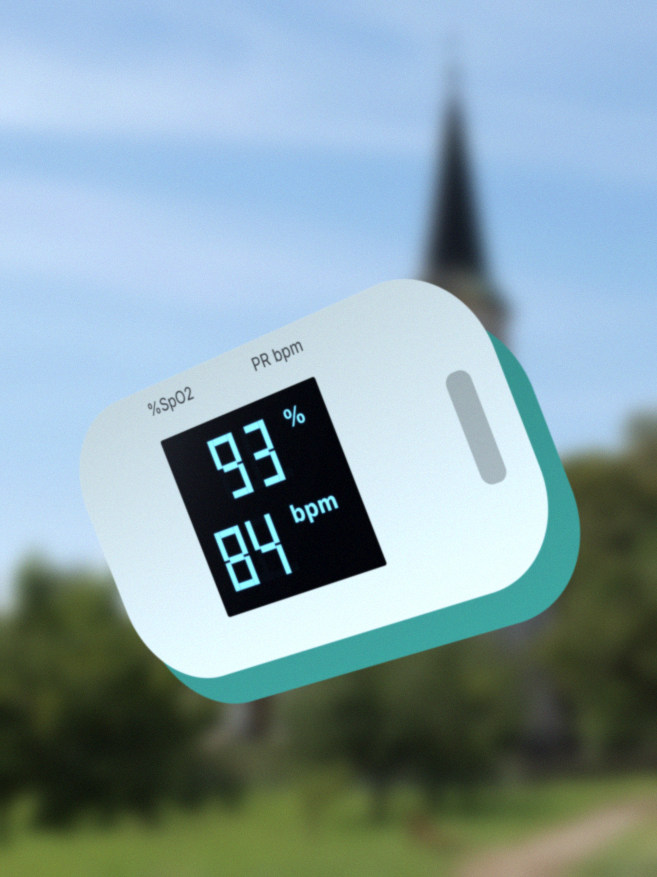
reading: {"value": 93, "unit": "%"}
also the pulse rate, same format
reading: {"value": 84, "unit": "bpm"}
